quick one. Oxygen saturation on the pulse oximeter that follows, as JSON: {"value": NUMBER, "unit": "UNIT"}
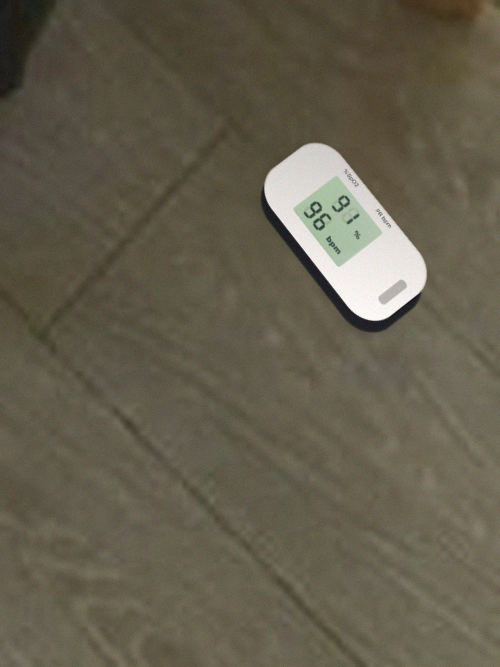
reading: {"value": 91, "unit": "%"}
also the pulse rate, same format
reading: {"value": 96, "unit": "bpm"}
